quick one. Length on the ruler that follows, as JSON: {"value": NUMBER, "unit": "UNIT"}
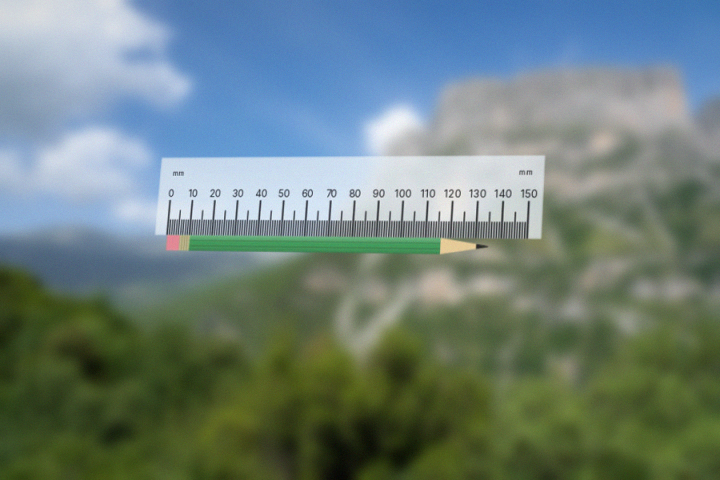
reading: {"value": 135, "unit": "mm"}
